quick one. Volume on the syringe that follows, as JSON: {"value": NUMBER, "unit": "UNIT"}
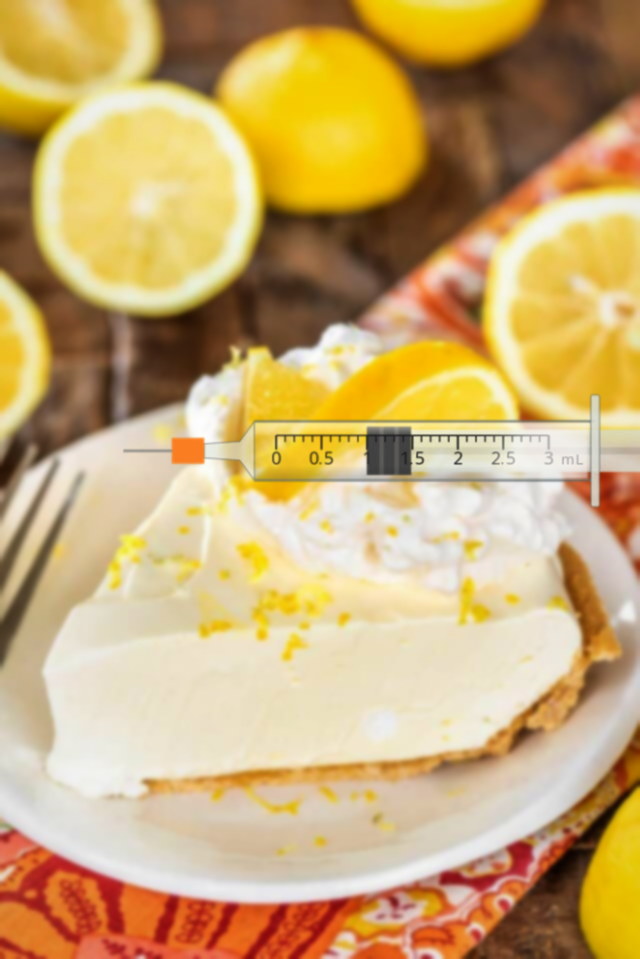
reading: {"value": 1, "unit": "mL"}
